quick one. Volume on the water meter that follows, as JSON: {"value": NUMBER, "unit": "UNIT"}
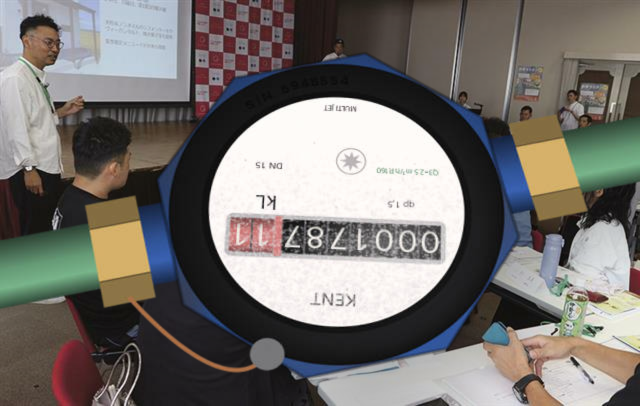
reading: {"value": 1787.11, "unit": "kL"}
